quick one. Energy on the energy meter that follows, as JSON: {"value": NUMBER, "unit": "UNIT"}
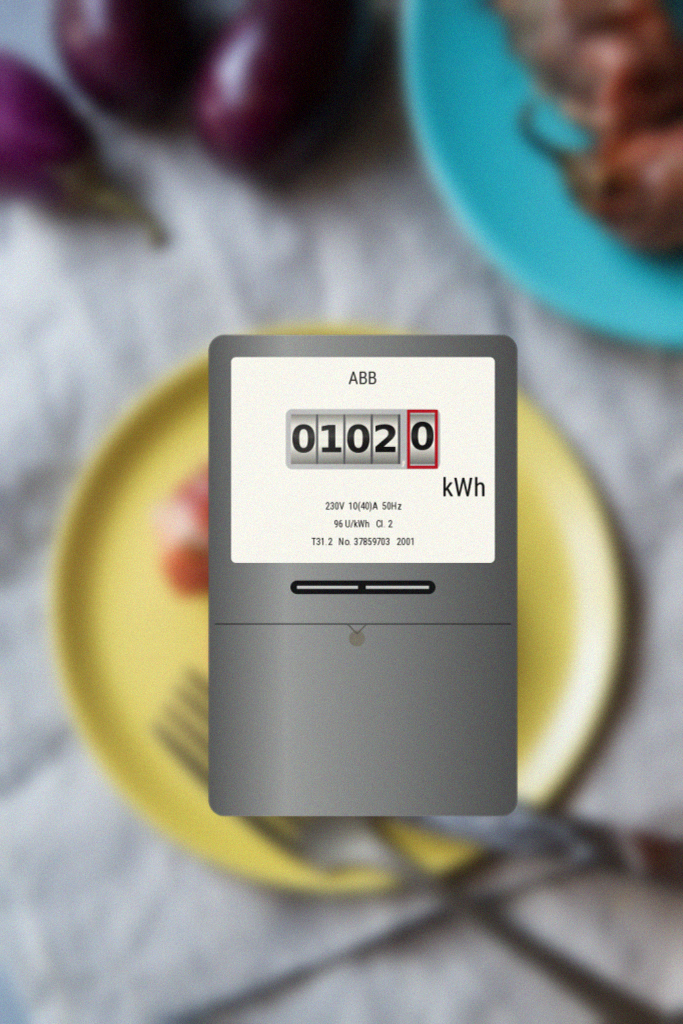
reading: {"value": 102.0, "unit": "kWh"}
